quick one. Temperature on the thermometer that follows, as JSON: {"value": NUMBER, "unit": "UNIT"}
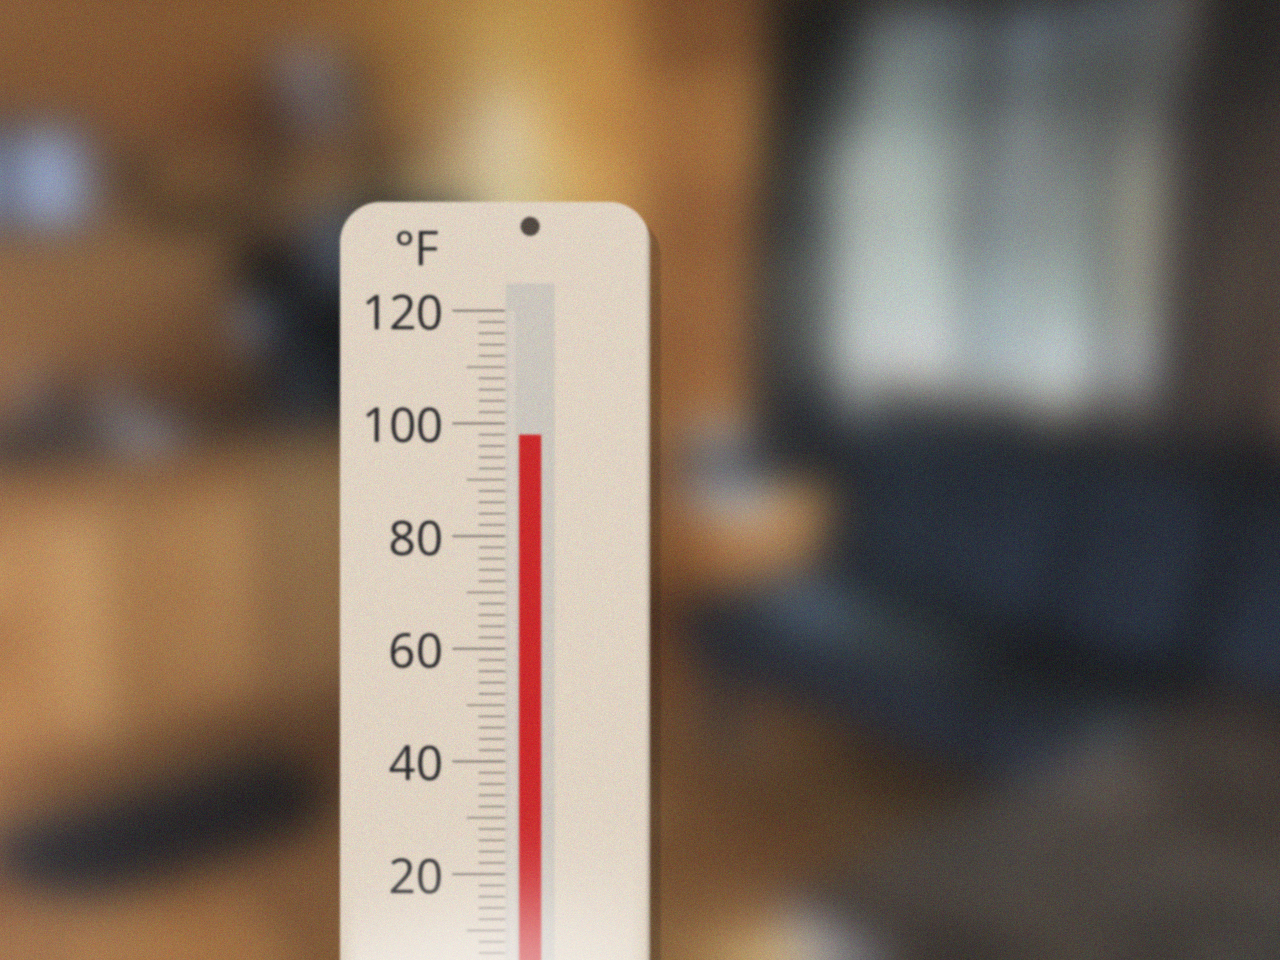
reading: {"value": 98, "unit": "°F"}
